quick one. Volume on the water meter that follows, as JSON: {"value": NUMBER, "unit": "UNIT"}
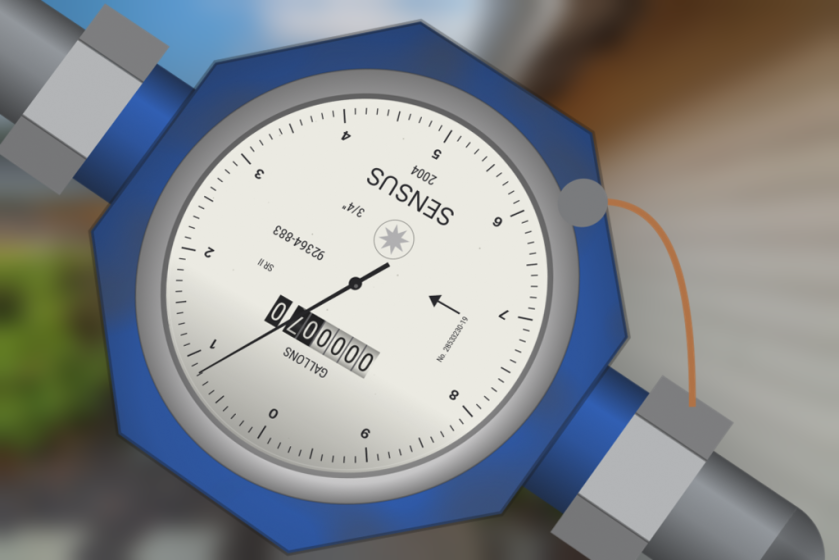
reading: {"value": 70.8, "unit": "gal"}
